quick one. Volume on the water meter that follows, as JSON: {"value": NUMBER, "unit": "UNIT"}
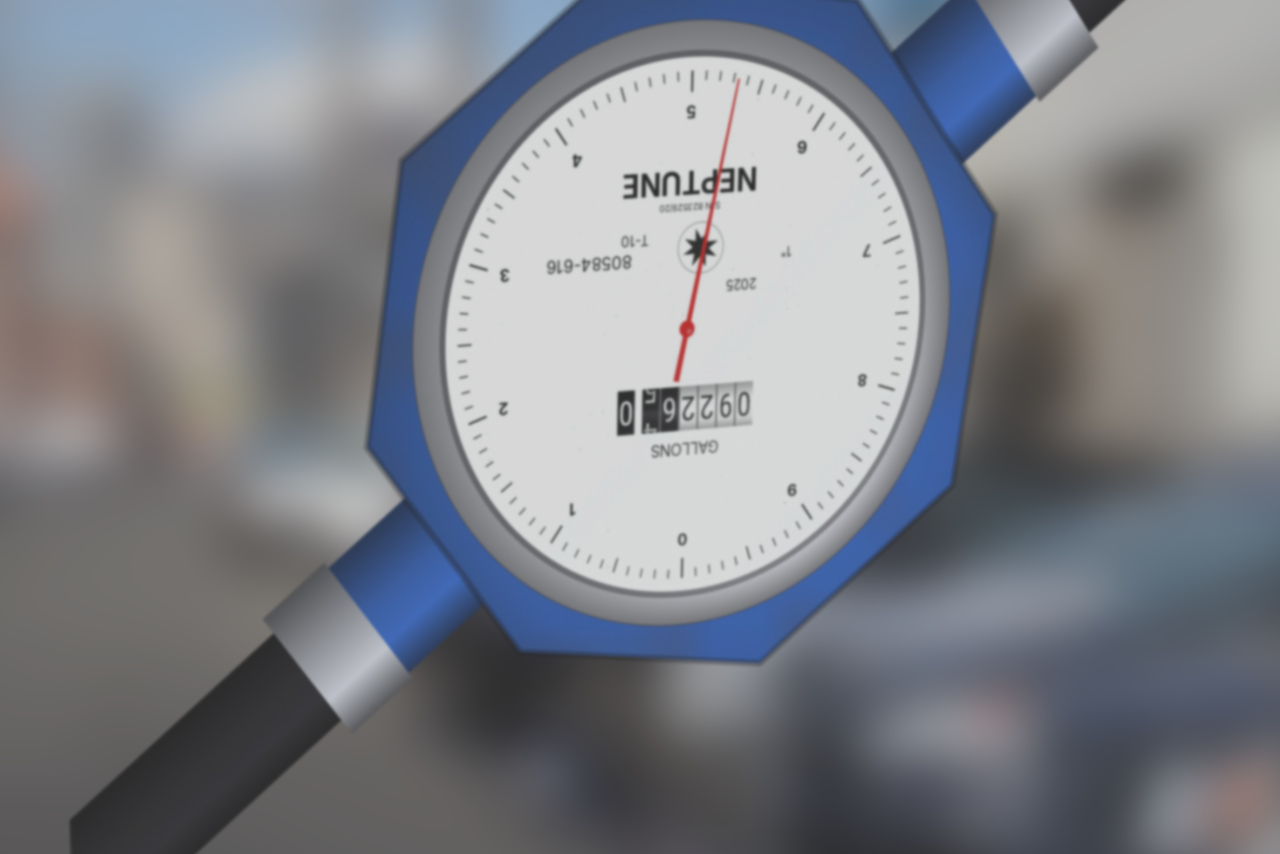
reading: {"value": 922645.3, "unit": "gal"}
